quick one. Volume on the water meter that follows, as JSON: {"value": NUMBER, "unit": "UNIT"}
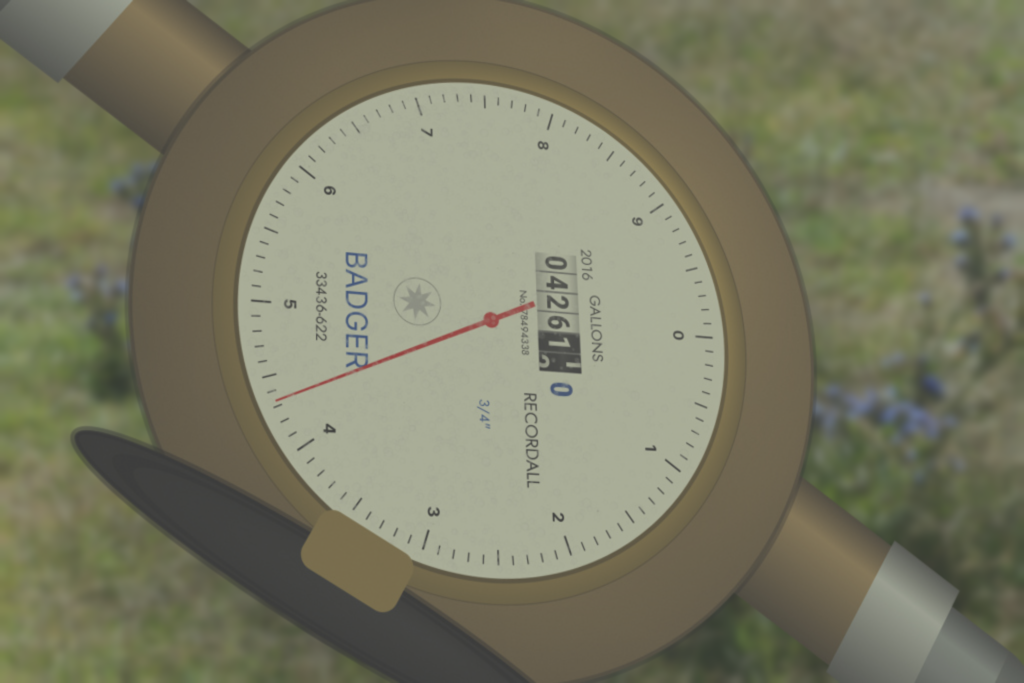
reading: {"value": 426114.3, "unit": "gal"}
